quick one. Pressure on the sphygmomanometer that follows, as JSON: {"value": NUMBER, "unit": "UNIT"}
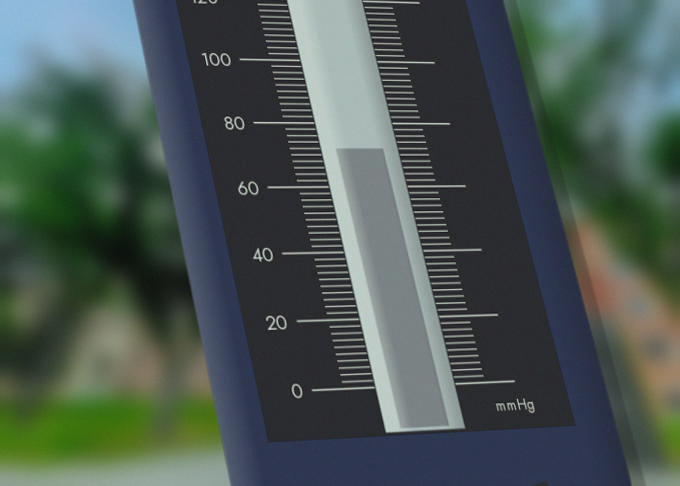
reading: {"value": 72, "unit": "mmHg"}
